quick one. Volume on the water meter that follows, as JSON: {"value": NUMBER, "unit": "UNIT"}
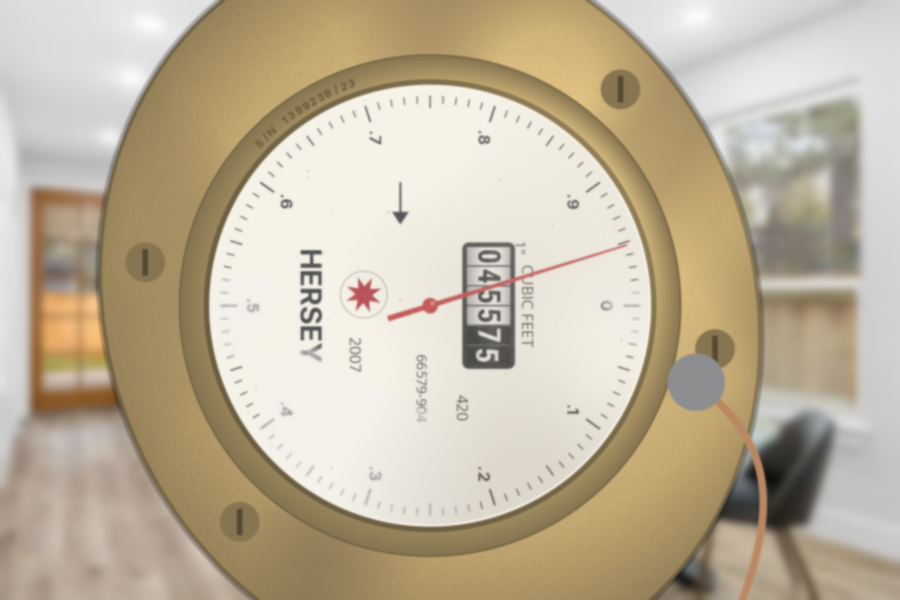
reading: {"value": 45574.95, "unit": "ft³"}
